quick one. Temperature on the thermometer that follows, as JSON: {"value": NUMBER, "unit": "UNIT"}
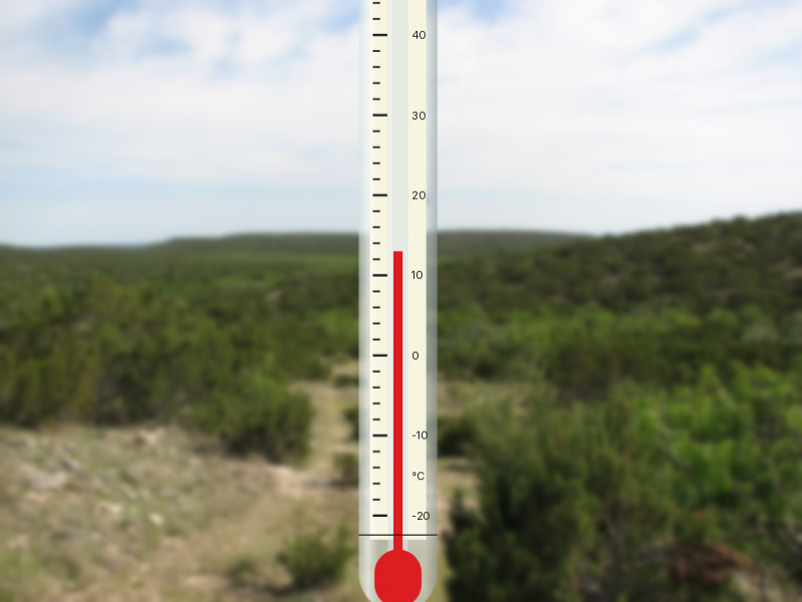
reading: {"value": 13, "unit": "°C"}
